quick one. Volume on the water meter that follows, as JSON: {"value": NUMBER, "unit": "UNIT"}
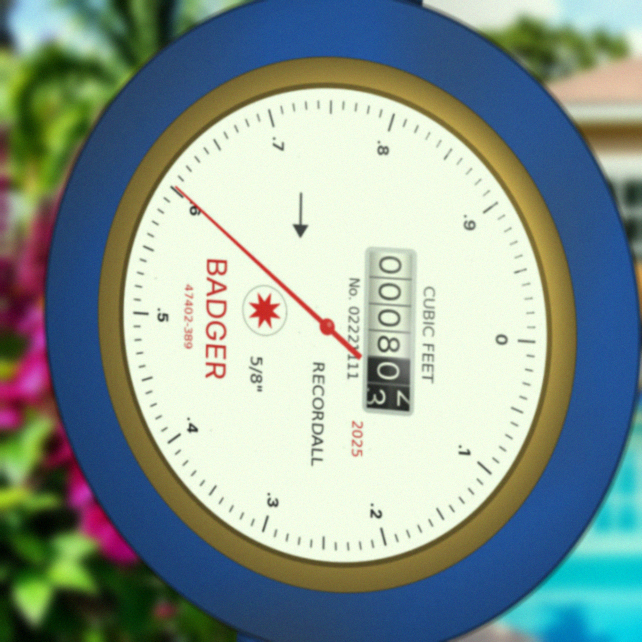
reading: {"value": 802.60, "unit": "ft³"}
